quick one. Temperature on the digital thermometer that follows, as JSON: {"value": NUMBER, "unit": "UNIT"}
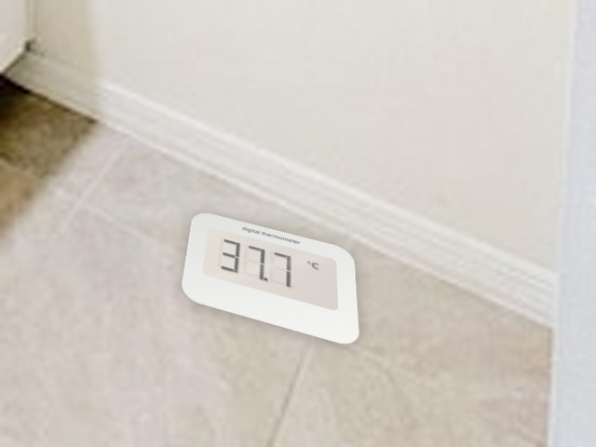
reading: {"value": 37.7, "unit": "°C"}
